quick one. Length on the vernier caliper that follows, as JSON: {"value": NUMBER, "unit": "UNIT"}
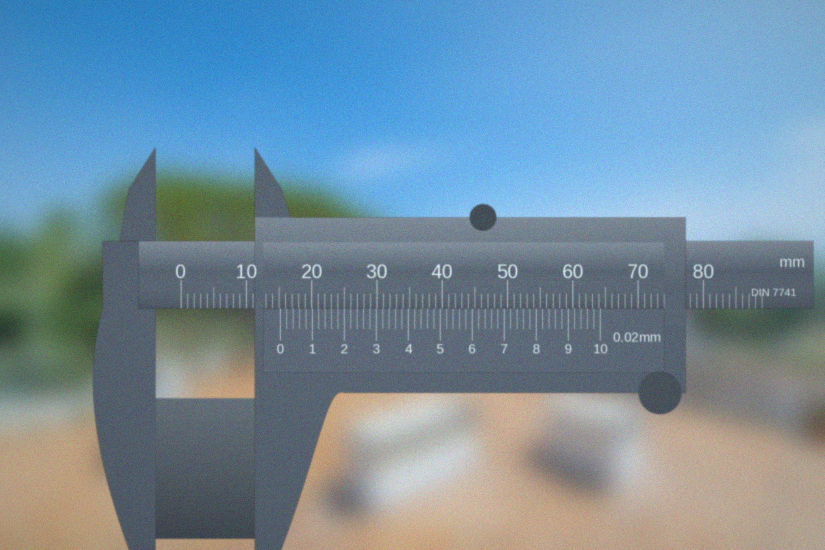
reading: {"value": 15.2, "unit": "mm"}
